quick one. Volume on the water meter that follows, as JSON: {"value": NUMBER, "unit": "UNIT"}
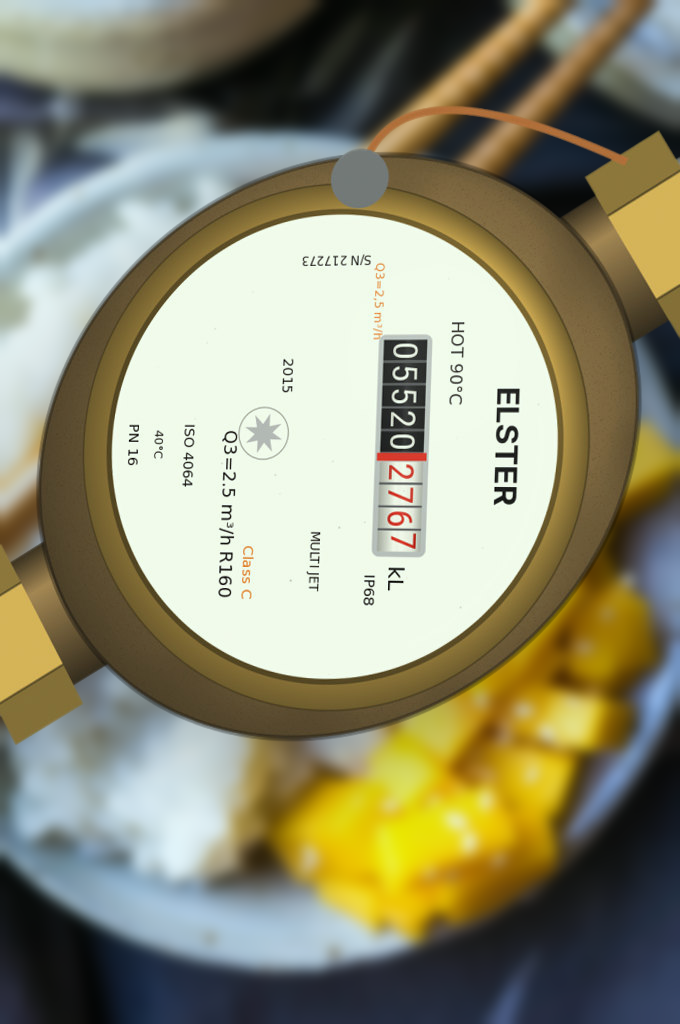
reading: {"value": 5520.2767, "unit": "kL"}
